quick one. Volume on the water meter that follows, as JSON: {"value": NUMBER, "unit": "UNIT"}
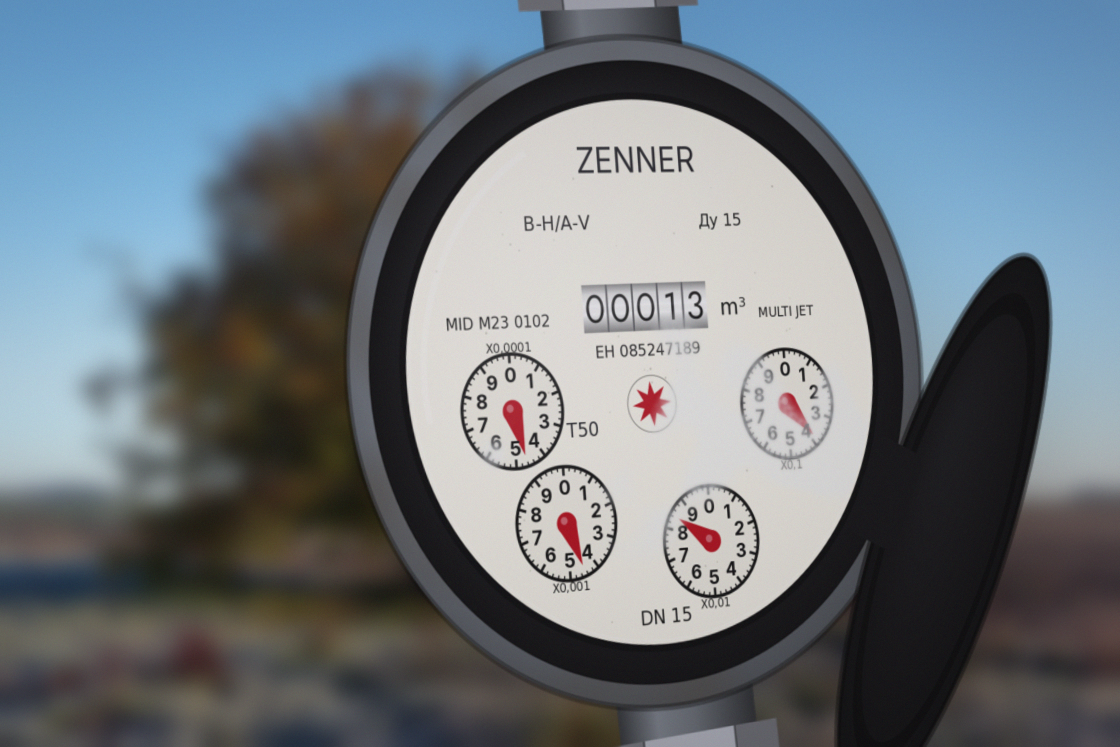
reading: {"value": 13.3844, "unit": "m³"}
